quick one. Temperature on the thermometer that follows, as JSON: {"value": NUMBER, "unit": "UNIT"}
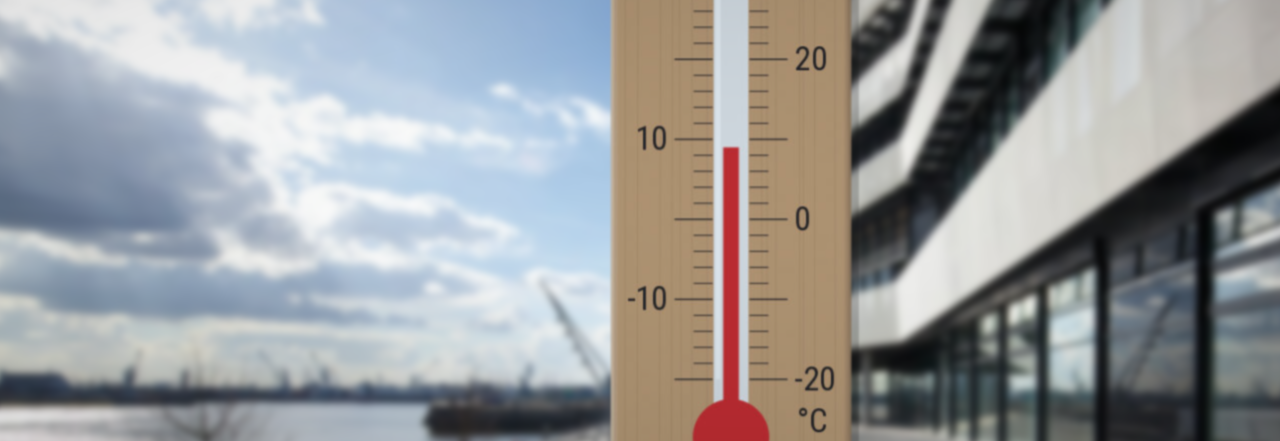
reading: {"value": 9, "unit": "°C"}
